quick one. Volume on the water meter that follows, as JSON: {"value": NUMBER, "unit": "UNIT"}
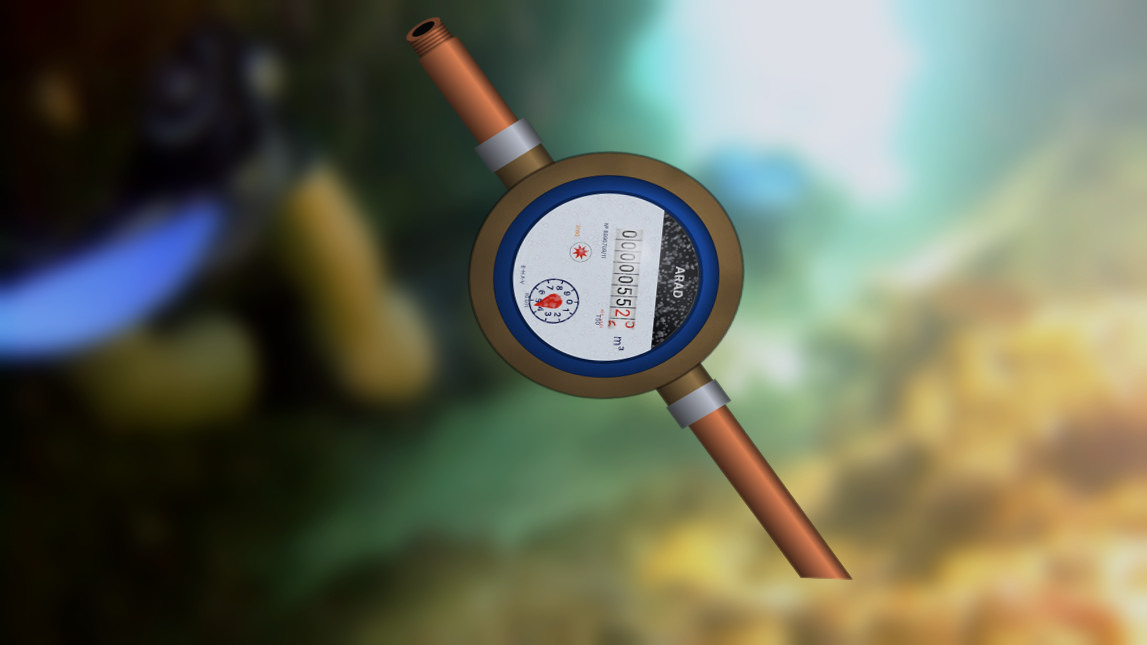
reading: {"value": 55.254, "unit": "m³"}
